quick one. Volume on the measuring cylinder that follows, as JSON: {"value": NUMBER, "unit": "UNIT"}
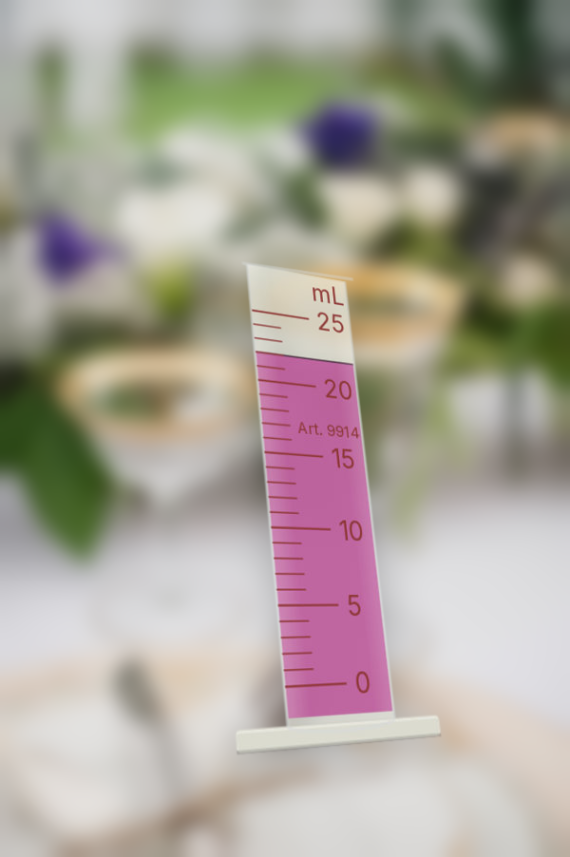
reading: {"value": 22, "unit": "mL"}
